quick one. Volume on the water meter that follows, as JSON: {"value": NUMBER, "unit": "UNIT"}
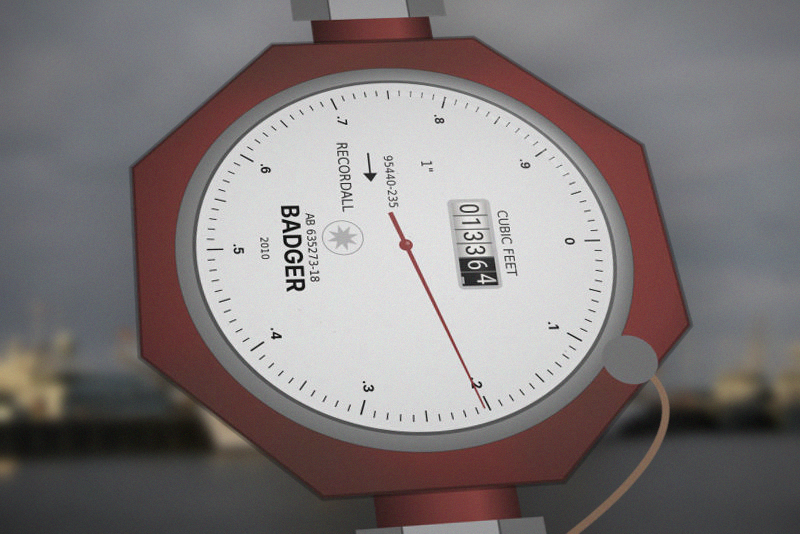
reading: {"value": 13364.20, "unit": "ft³"}
